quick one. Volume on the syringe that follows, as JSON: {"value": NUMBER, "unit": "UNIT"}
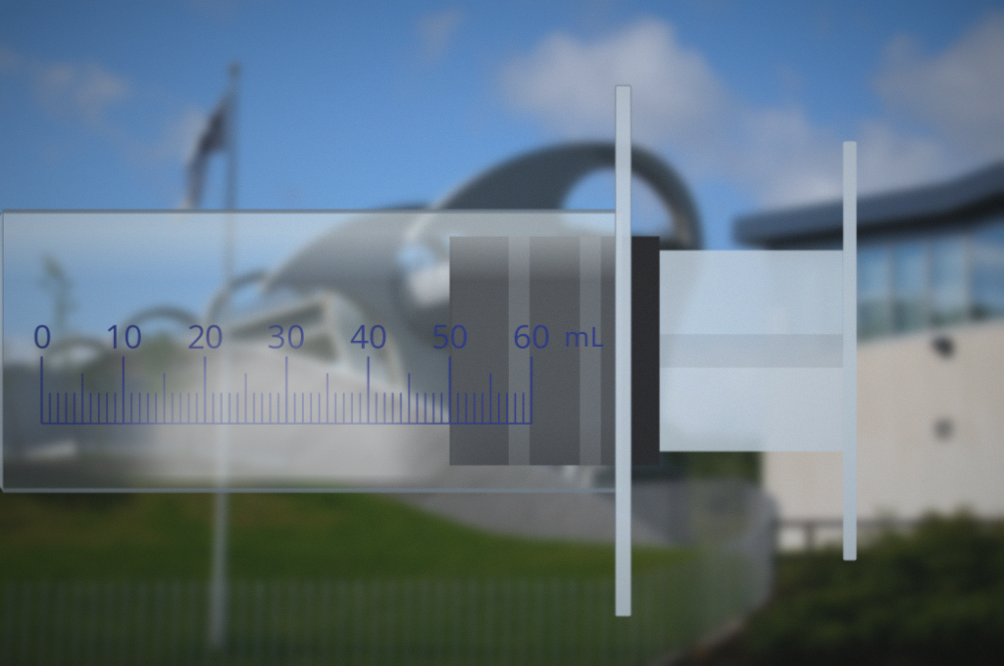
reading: {"value": 50, "unit": "mL"}
